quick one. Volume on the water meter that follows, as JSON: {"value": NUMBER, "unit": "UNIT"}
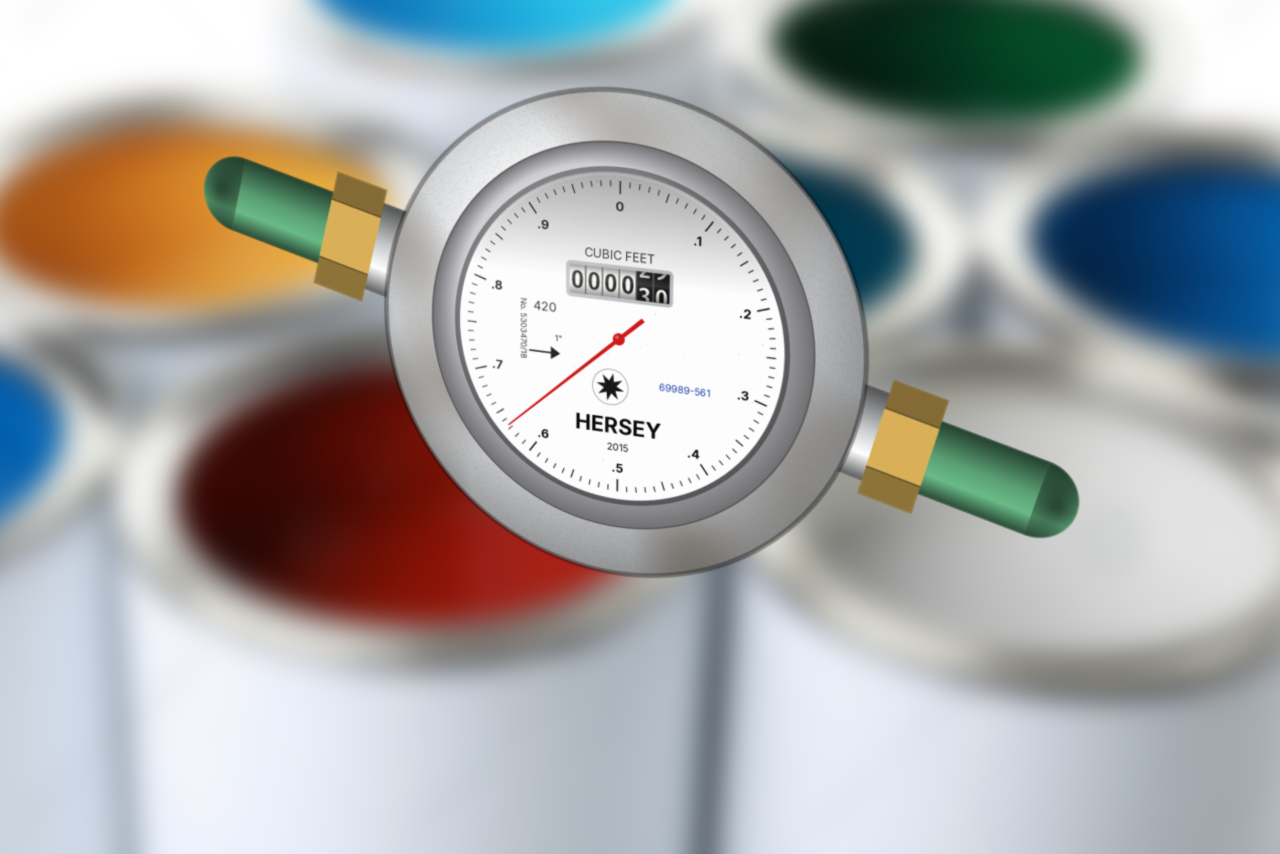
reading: {"value": 29.63, "unit": "ft³"}
